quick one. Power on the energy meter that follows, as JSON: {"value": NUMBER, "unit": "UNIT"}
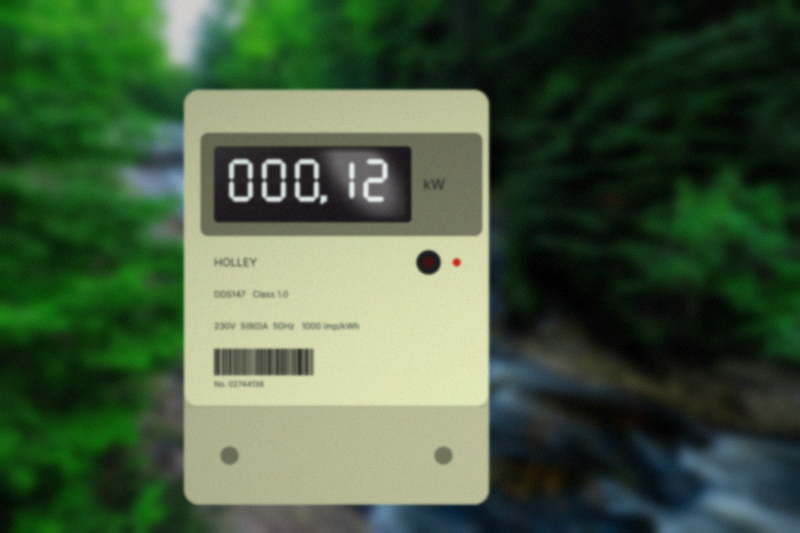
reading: {"value": 0.12, "unit": "kW"}
